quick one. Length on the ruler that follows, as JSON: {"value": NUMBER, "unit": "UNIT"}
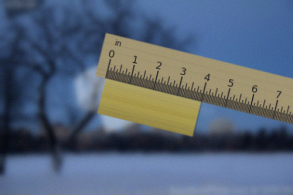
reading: {"value": 4, "unit": "in"}
